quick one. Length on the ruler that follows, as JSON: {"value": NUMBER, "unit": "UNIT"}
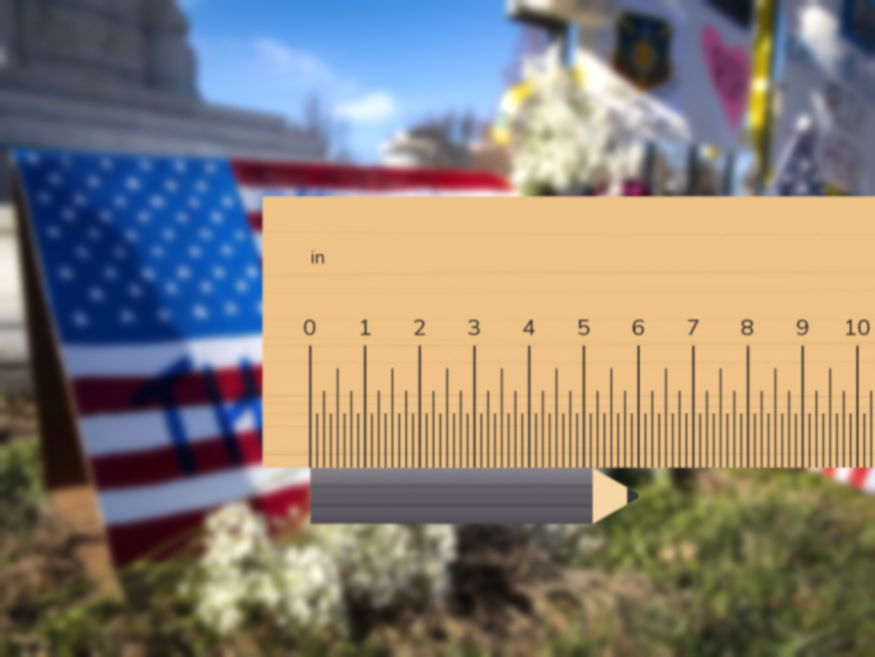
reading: {"value": 6, "unit": "in"}
